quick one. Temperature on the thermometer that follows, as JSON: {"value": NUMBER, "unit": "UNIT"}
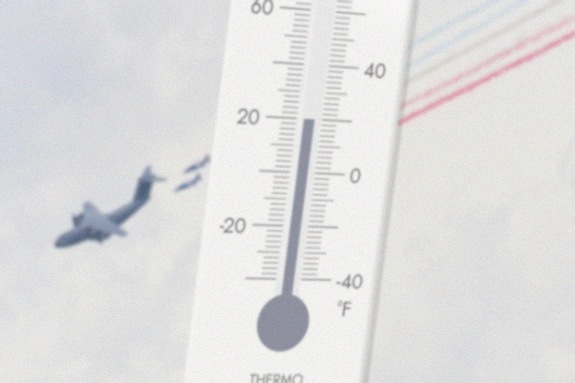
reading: {"value": 20, "unit": "°F"}
